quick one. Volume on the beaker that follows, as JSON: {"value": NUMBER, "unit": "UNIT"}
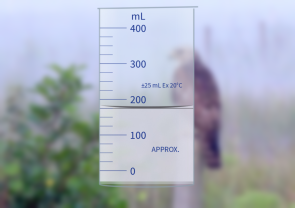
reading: {"value": 175, "unit": "mL"}
